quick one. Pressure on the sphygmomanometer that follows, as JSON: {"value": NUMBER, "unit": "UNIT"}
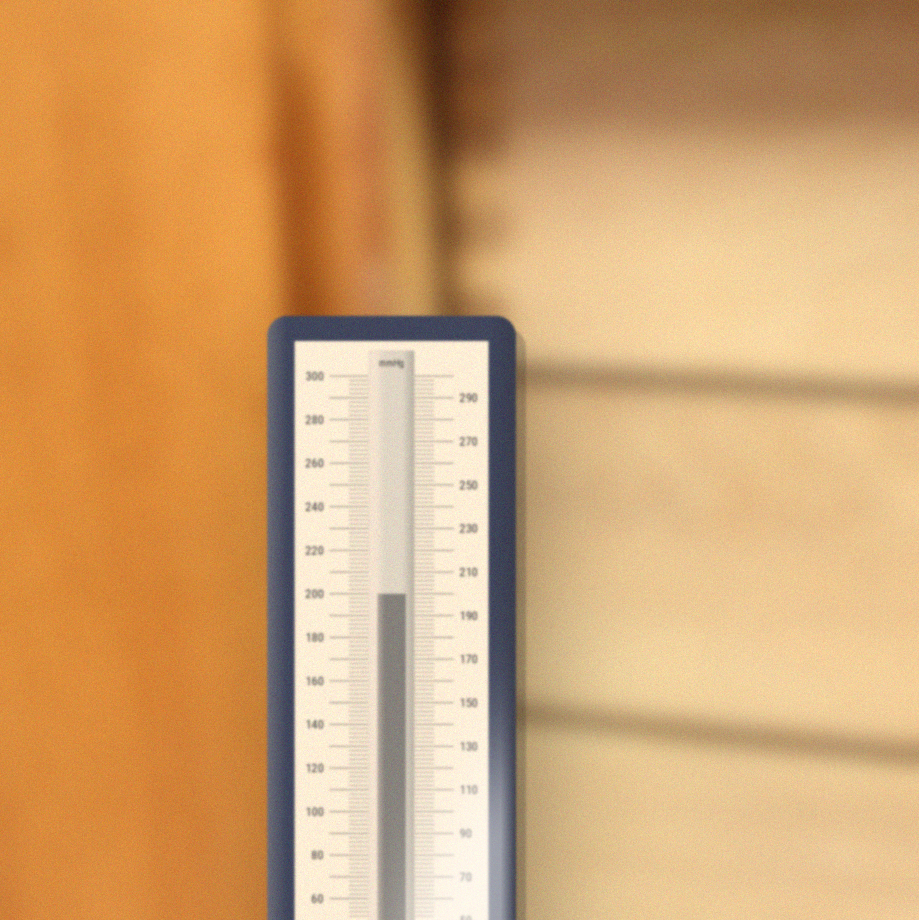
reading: {"value": 200, "unit": "mmHg"}
